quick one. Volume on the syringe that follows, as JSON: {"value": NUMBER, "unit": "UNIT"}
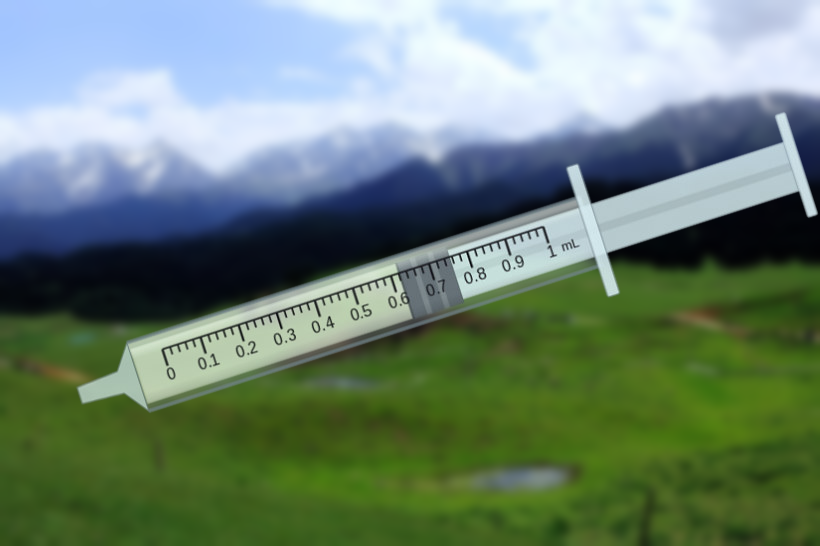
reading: {"value": 0.62, "unit": "mL"}
